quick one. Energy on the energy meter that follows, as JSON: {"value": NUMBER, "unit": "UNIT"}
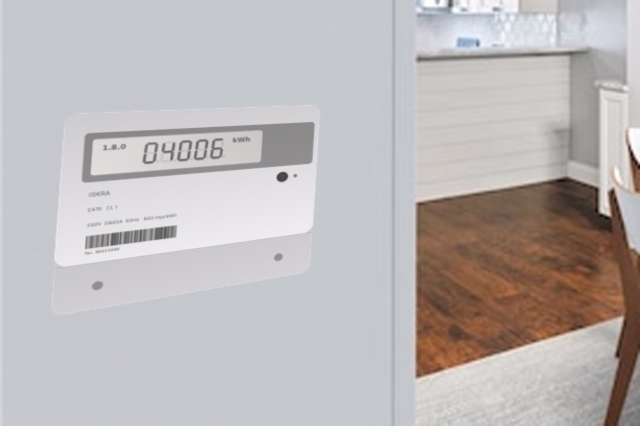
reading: {"value": 4006, "unit": "kWh"}
